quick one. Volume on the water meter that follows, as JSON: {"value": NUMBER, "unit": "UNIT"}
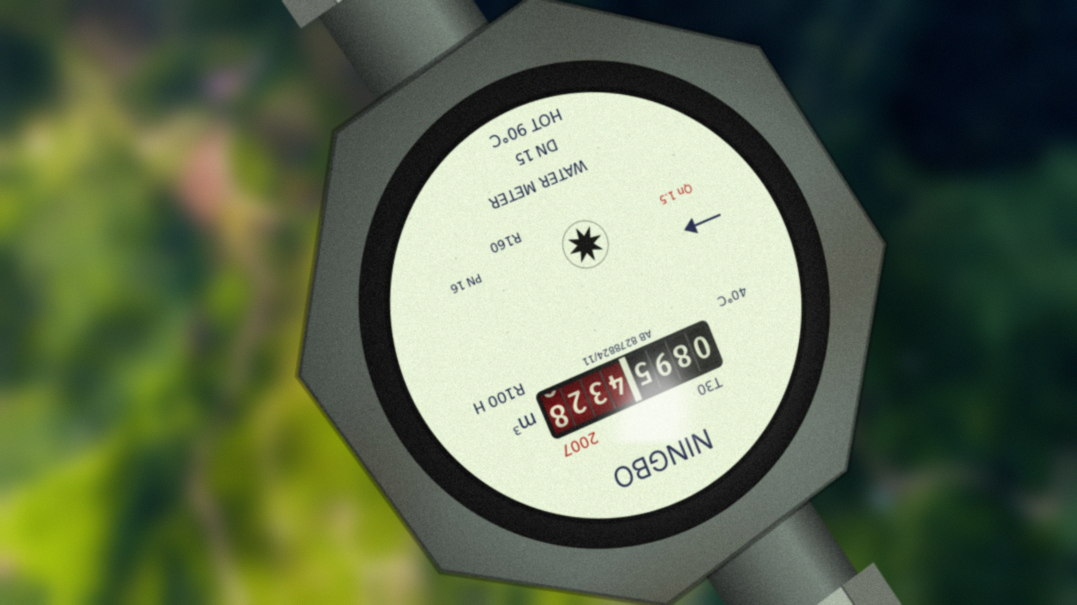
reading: {"value": 895.4328, "unit": "m³"}
